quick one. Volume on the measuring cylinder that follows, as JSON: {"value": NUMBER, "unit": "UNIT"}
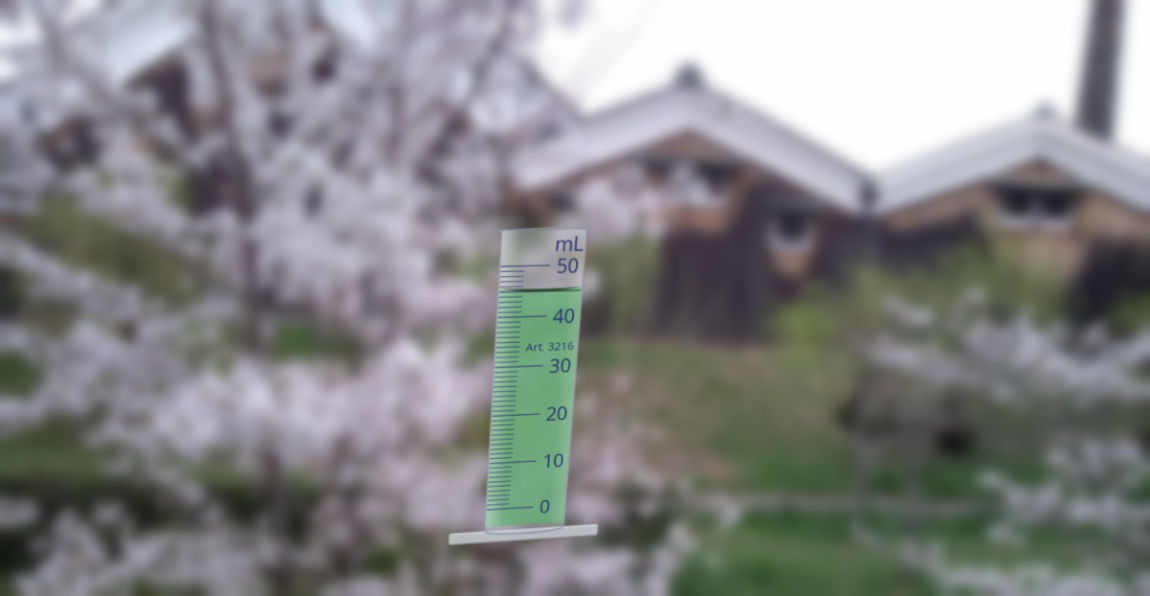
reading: {"value": 45, "unit": "mL"}
